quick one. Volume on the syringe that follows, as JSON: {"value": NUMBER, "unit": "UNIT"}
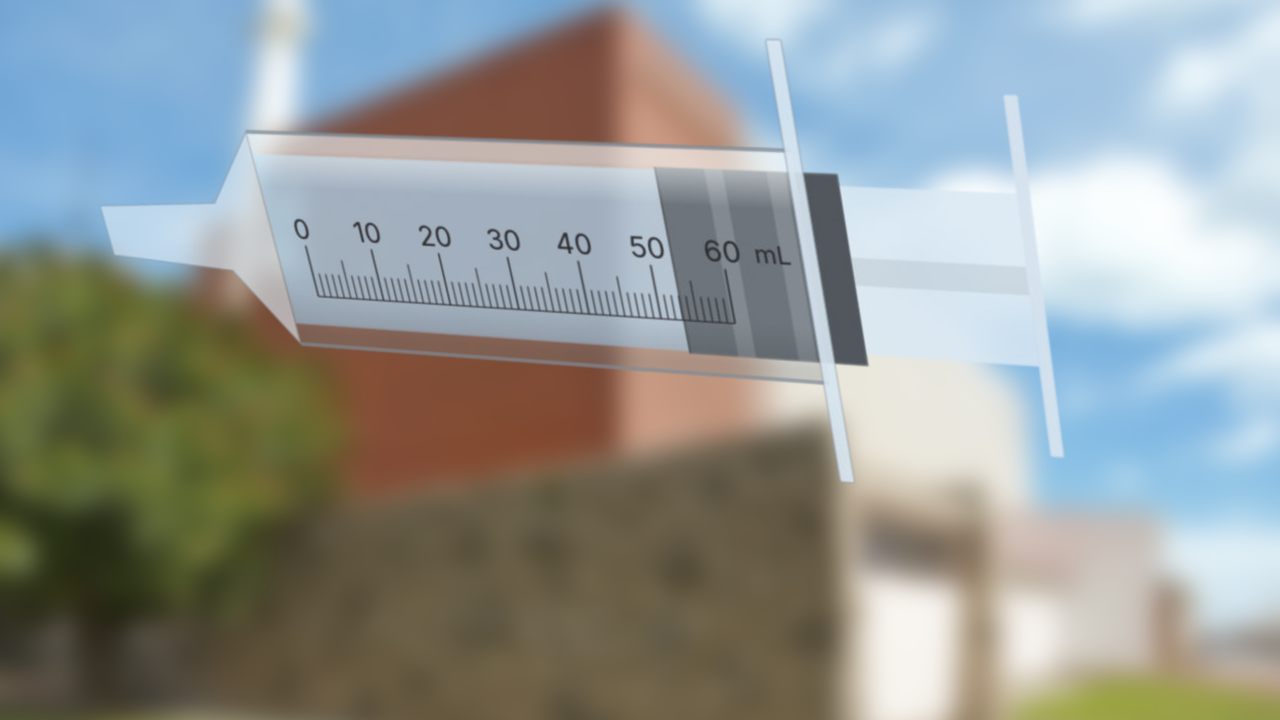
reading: {"value": 53, "unit": "mL"}
